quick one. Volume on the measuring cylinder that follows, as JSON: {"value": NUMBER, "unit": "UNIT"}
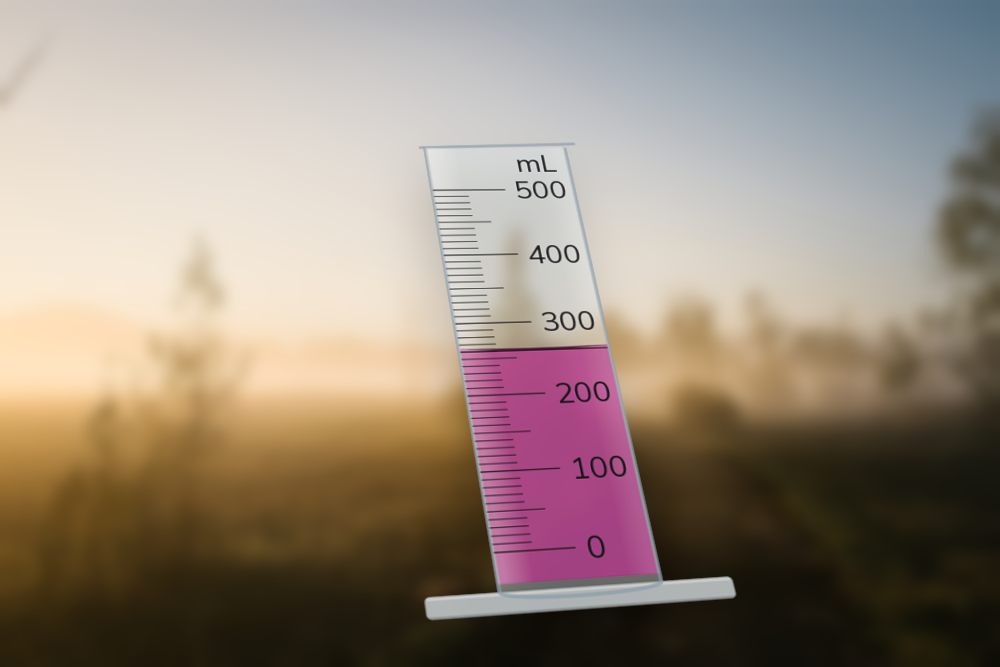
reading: {"value": 260, "unit": "mL"}
